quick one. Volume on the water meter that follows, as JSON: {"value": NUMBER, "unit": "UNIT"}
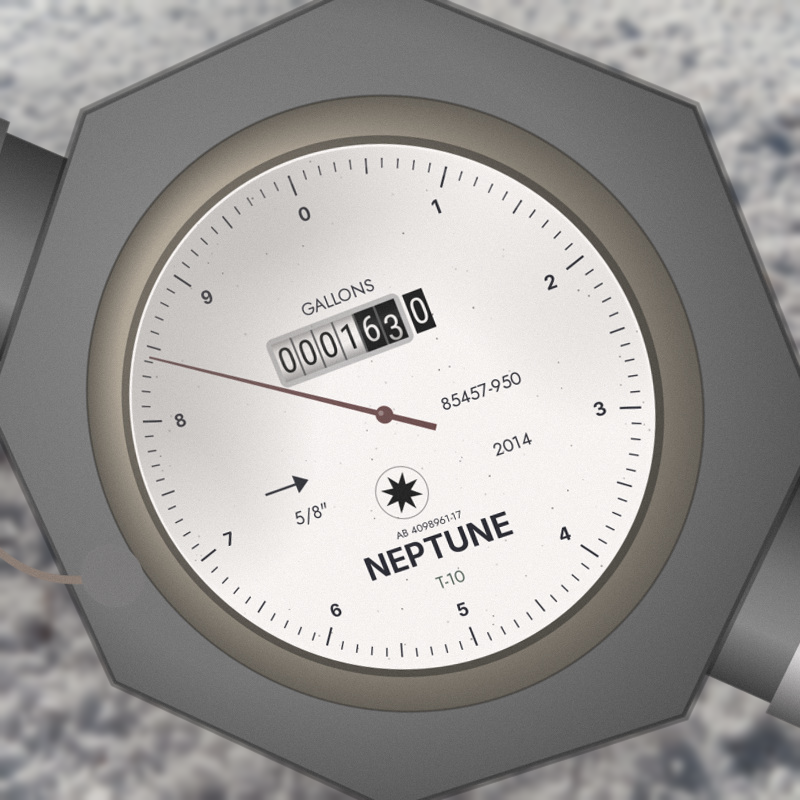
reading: {"value": 1628.4, "unit": "gal"}
